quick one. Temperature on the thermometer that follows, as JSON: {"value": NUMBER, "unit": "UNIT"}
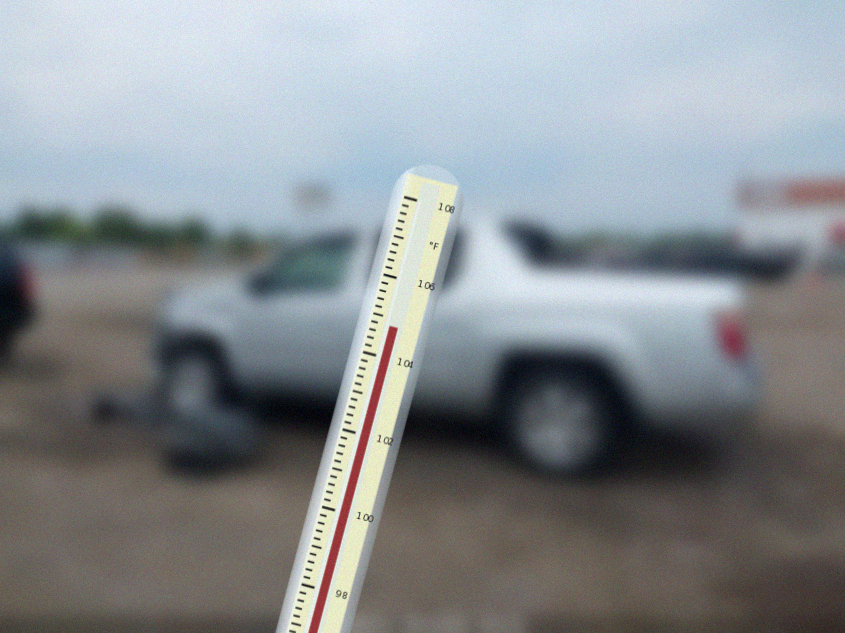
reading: {"value": 104.8, "unit": "°F"}
